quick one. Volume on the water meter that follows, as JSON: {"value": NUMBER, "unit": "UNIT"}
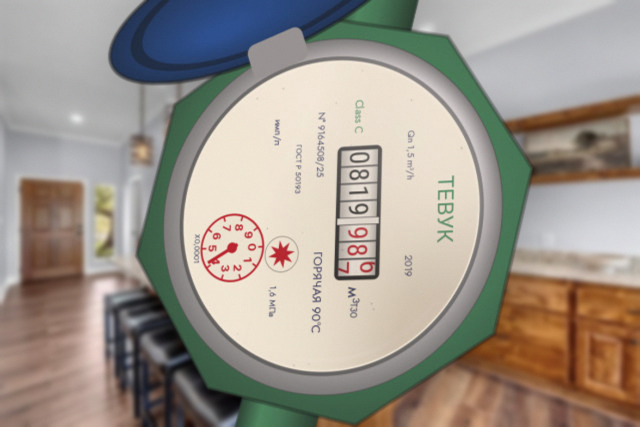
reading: {"value": 819.9864, "unit": "m³"}
